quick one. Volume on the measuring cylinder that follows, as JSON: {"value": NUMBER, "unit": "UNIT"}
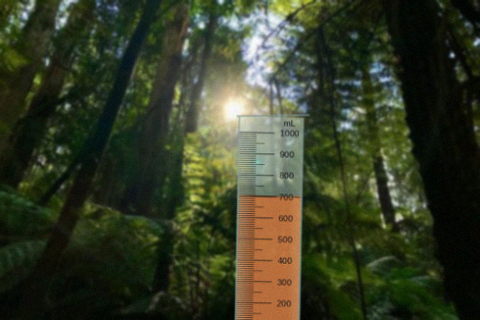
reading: {"value": 700, "unit": "mL"}
